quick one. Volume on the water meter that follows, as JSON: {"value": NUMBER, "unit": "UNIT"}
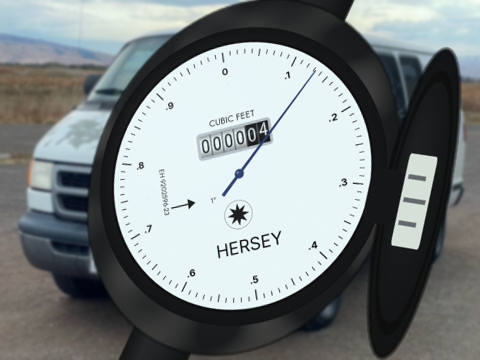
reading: {"value": 4.13, "unit": "ft³"}
